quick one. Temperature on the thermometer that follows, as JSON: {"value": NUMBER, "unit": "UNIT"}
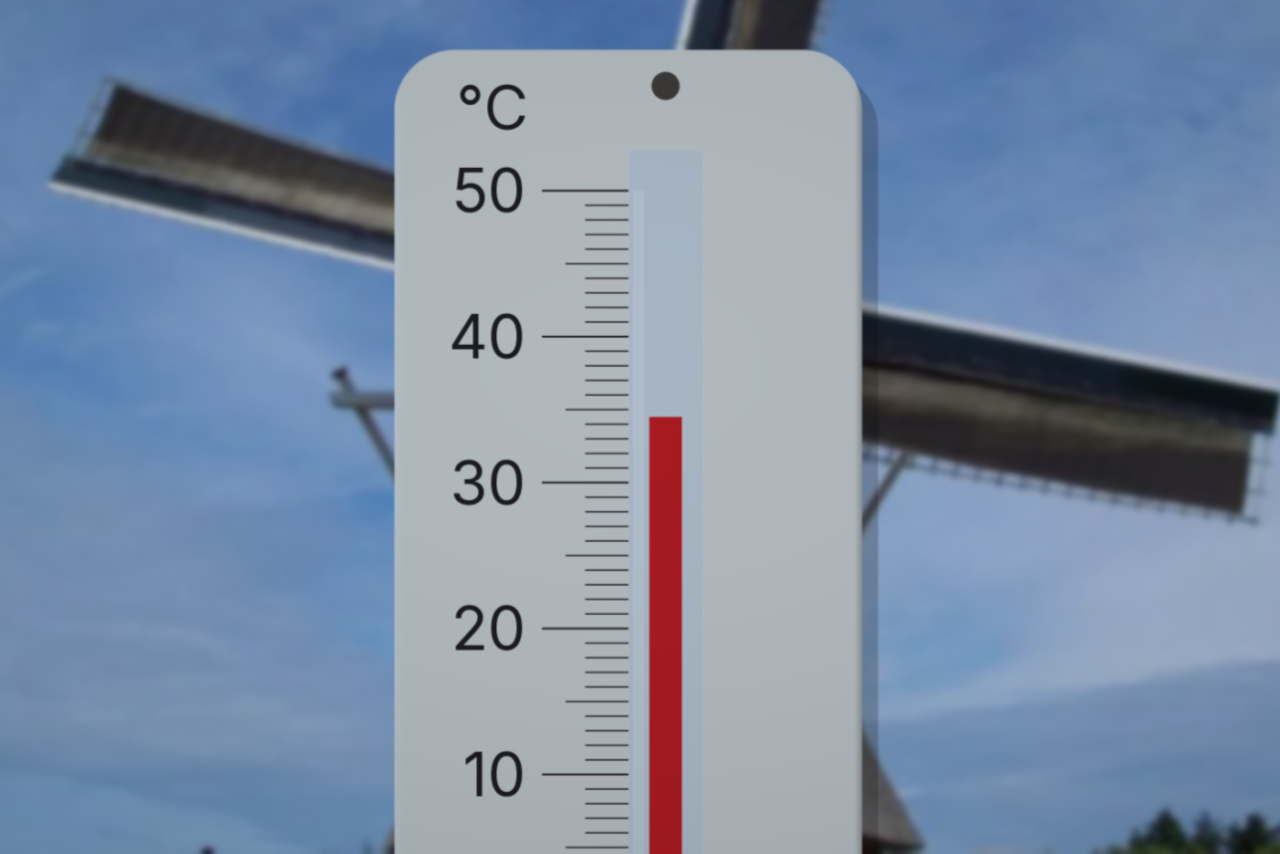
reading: {"value": 34.5, "unit": "°C"}
